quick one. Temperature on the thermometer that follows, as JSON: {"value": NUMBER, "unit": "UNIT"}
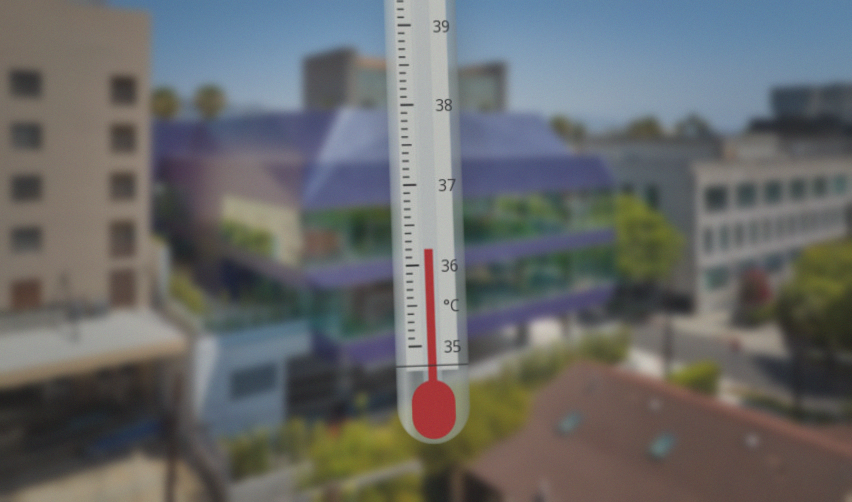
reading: {"value": 36.2, "unit": "°C"}
